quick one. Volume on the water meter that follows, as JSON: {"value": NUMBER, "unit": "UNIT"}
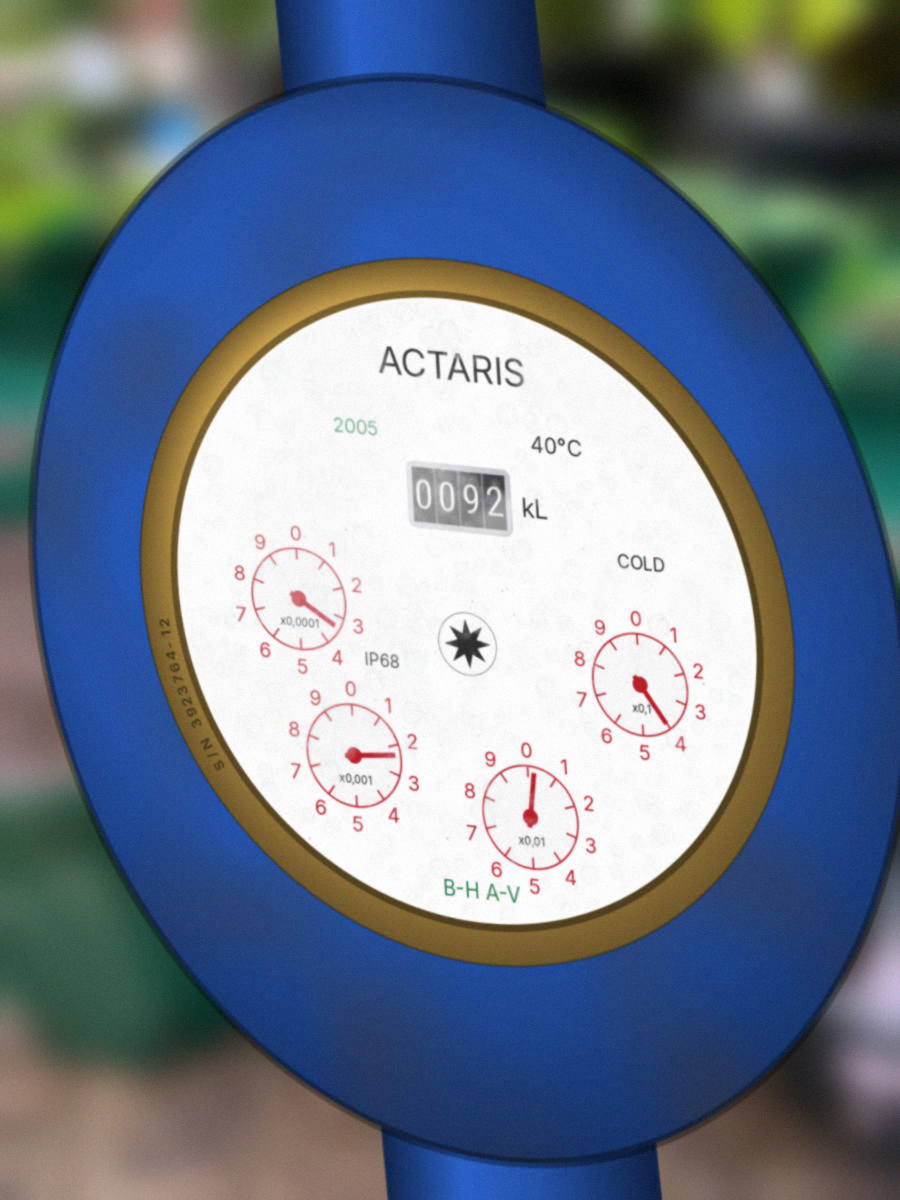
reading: {"value": 92.4023, "unit": "kL"}
